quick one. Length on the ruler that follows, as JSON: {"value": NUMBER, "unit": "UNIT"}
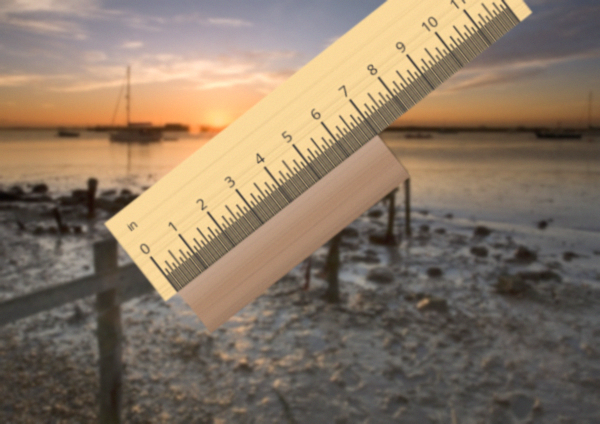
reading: {"value": 7, "unit": "in"}
